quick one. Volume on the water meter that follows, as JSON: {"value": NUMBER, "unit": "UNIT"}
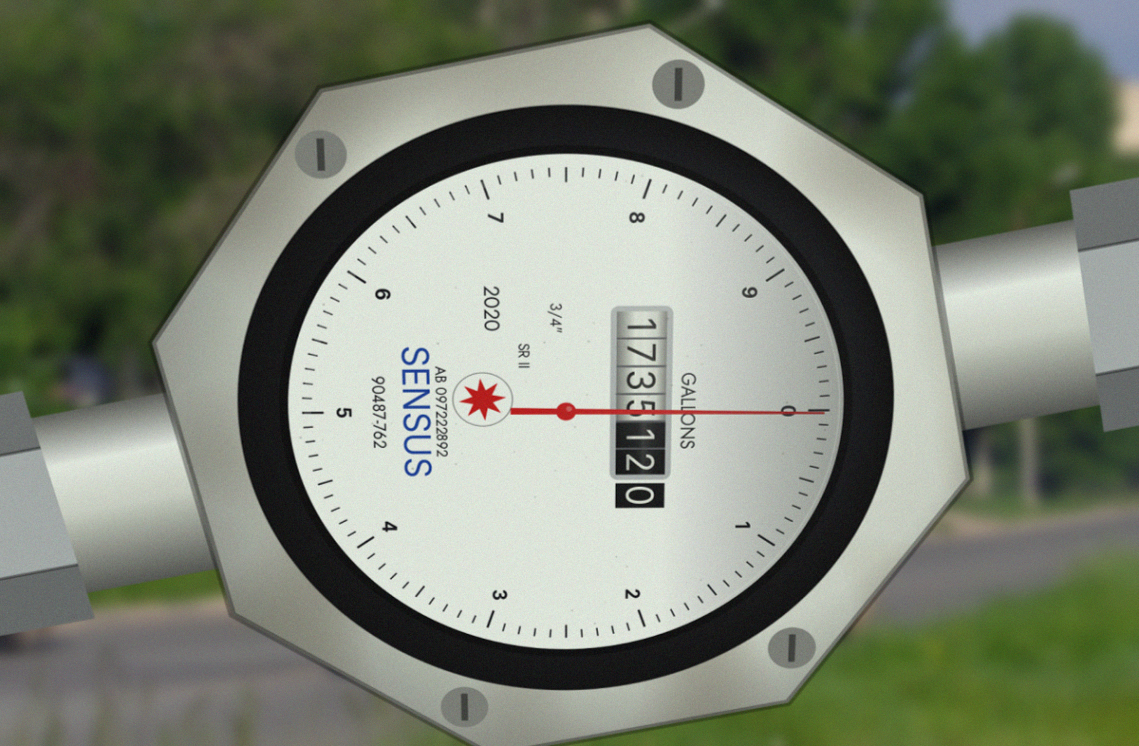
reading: {"value": 1735120.0, "unit": "gal"}
